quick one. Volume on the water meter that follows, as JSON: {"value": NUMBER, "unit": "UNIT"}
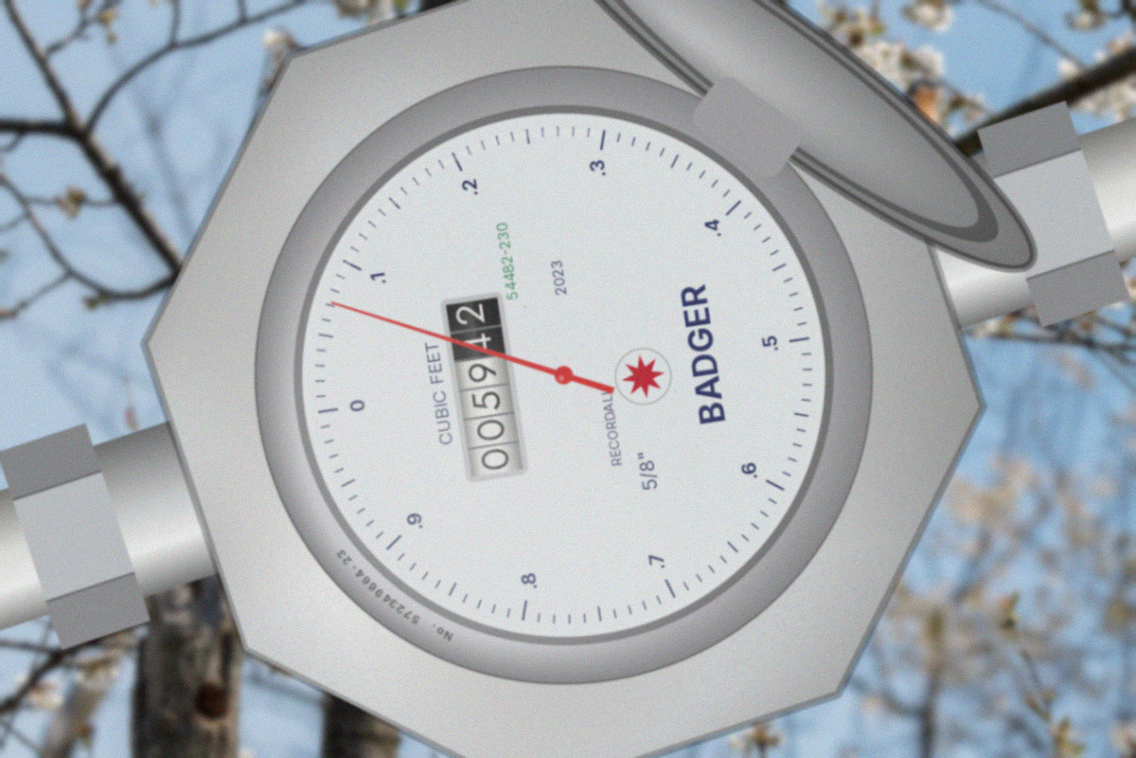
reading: {"value": 5942.07, "unit": "ft³"}
